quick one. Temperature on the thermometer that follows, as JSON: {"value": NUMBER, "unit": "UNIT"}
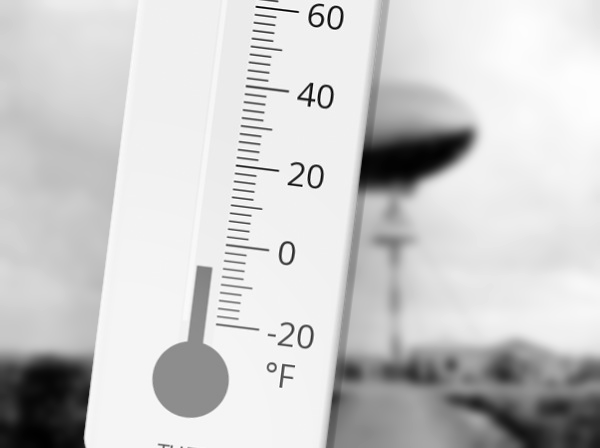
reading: {"value": -6, "unit": "°F"}
